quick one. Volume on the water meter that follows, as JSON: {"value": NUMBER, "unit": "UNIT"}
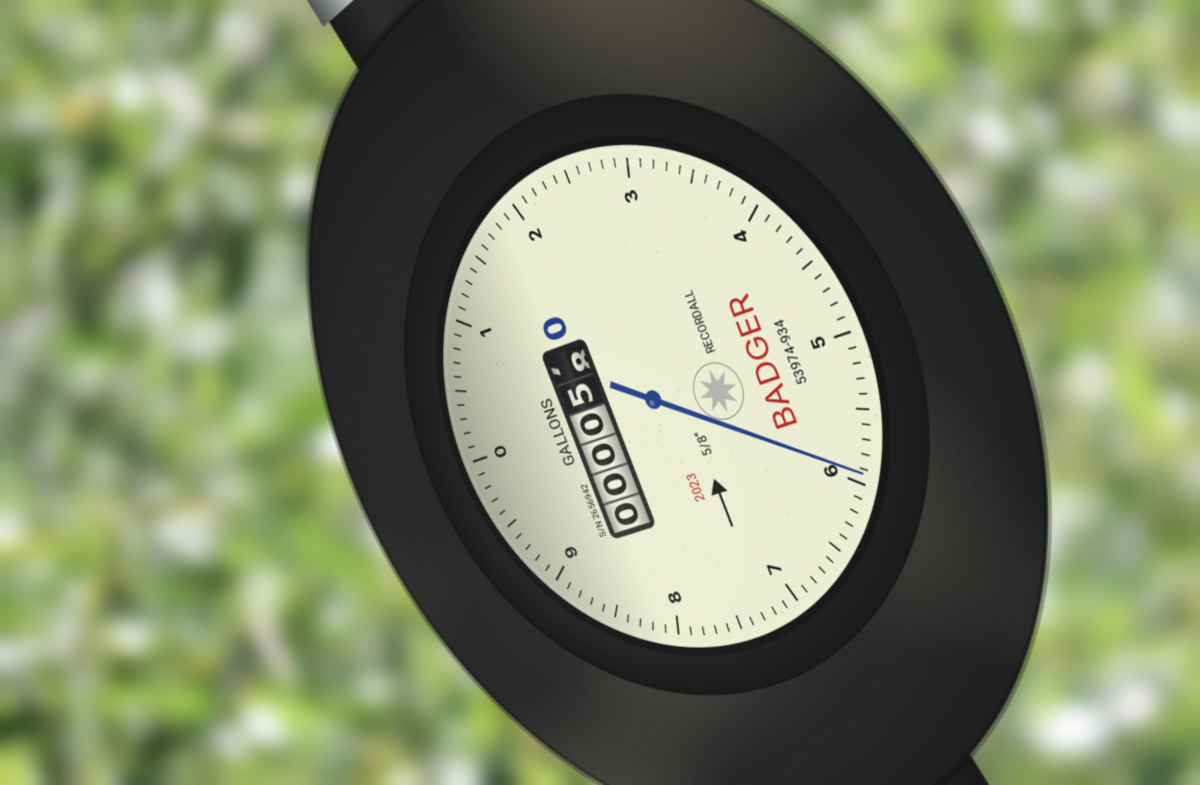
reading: {"value": 575.9, "unit": "gal"}
